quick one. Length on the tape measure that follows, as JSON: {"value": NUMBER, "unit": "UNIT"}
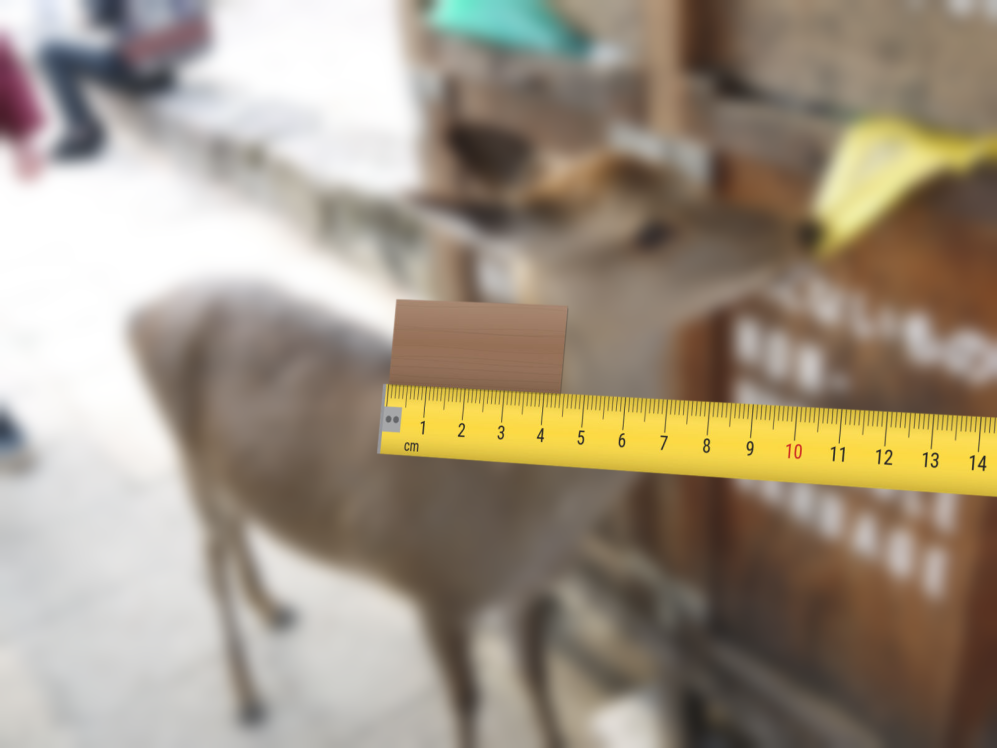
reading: {"value": 4.4, "unit": "cm"}
